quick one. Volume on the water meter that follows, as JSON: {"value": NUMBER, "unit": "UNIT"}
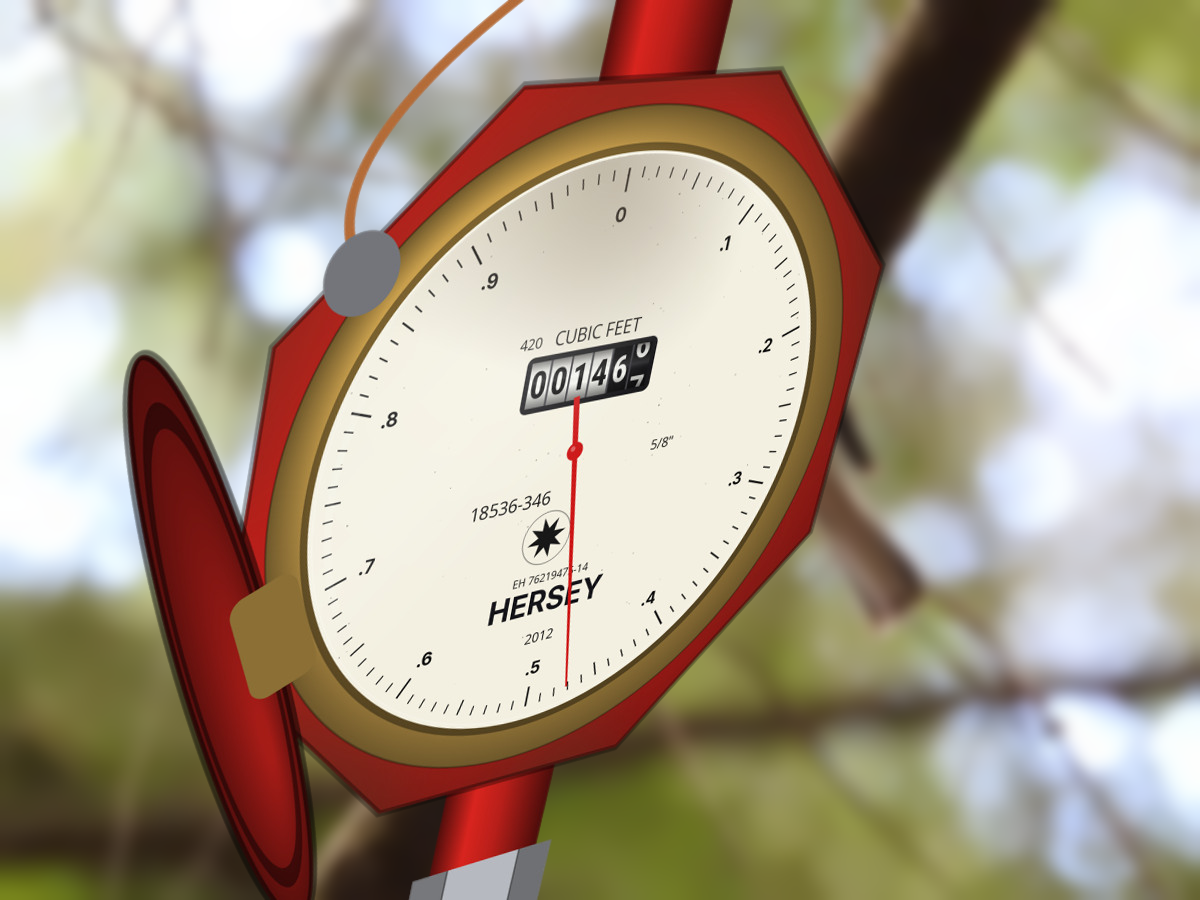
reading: {"value": 1466.47, "unit": "ft³"}
